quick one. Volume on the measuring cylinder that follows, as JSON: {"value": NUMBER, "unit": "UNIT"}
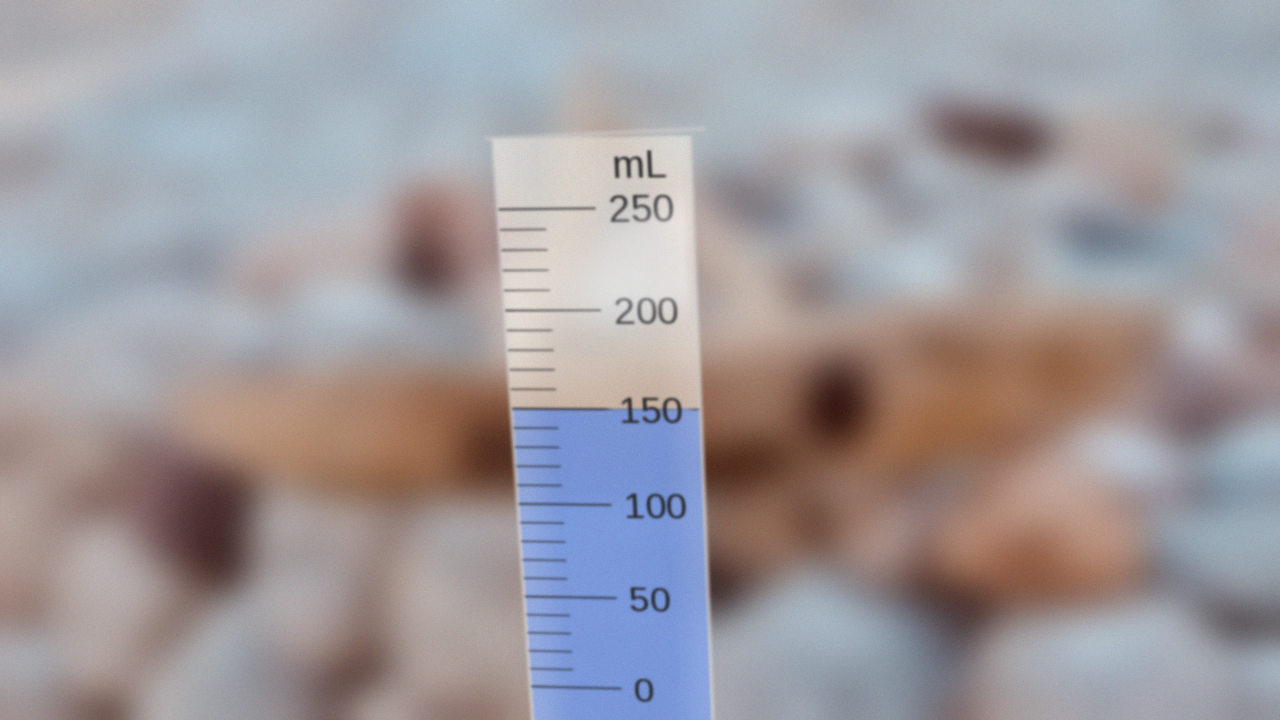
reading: {"value": 150, "unit": "mL"}
